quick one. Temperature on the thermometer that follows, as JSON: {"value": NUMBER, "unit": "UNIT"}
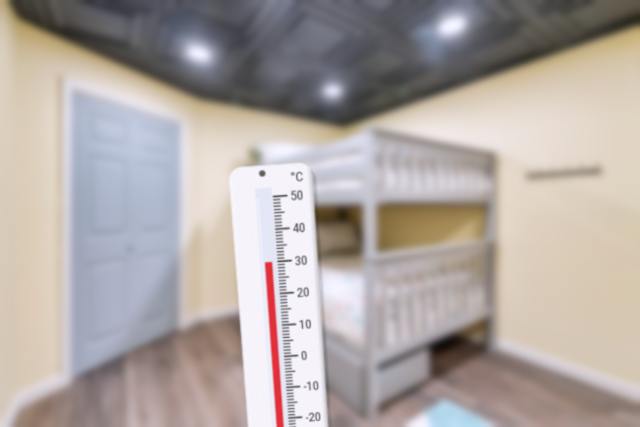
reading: {"value": 30, "unit": "°C"}
